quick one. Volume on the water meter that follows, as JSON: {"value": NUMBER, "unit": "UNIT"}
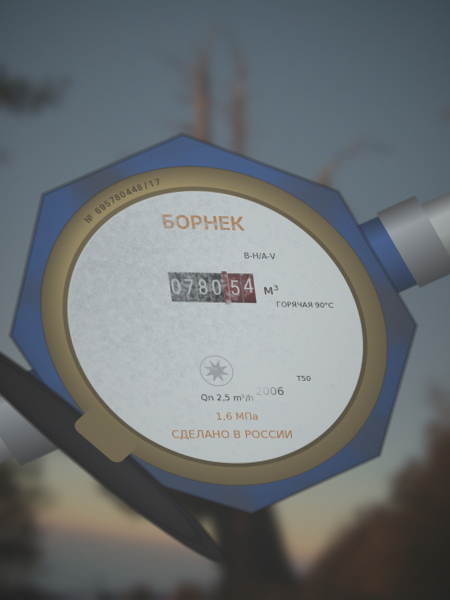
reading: {"value": 780.54, "unit": "m³"}
